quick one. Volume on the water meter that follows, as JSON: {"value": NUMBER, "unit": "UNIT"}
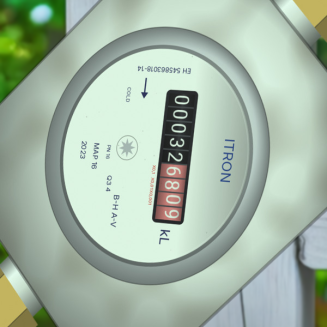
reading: {"value": 32.6809, "unit": "kL"}
